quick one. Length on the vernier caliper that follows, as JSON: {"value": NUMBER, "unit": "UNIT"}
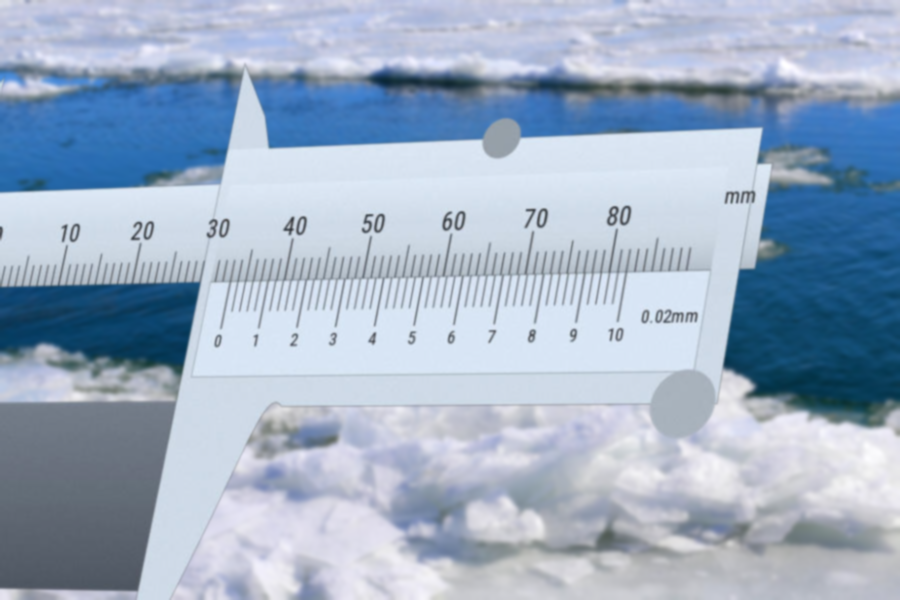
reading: {"value": 33.0, "unit": "mm"}
